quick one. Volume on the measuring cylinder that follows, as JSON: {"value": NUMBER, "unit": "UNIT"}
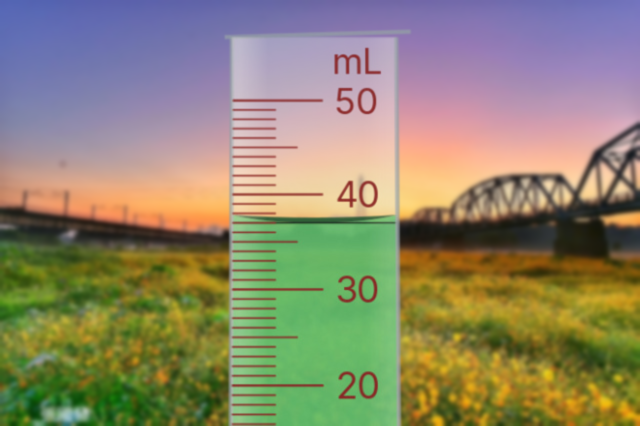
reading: {"value": 37, "unit": "mL"}
